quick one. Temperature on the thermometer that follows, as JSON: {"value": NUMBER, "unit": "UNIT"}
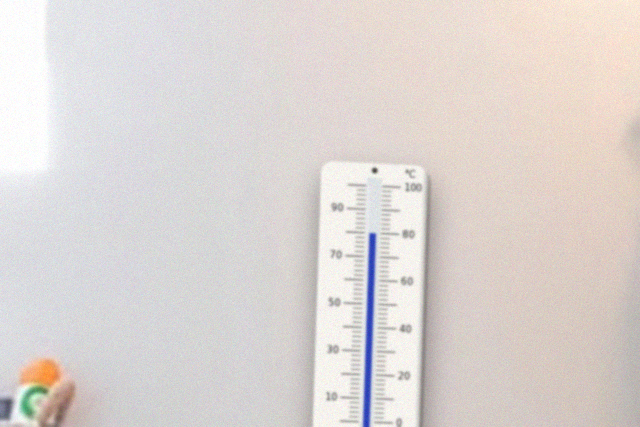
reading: {"value": 80, "unit": "°C"}
